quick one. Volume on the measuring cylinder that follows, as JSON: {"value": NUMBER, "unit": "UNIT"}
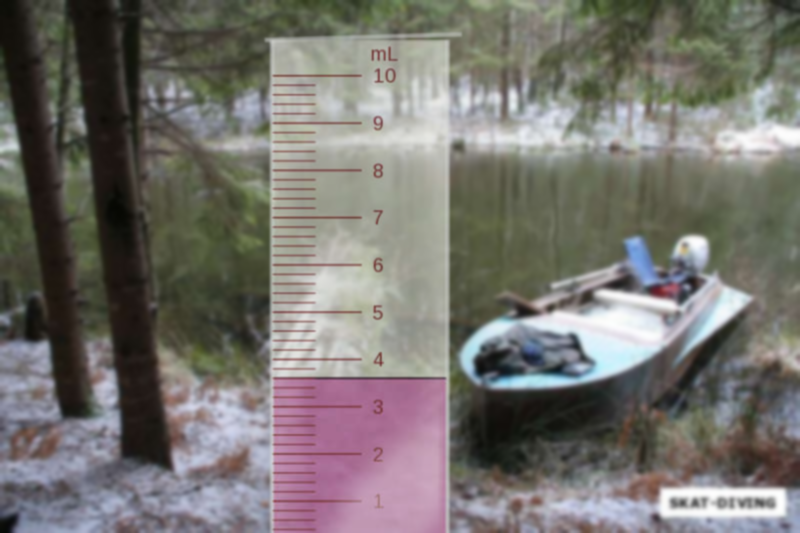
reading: {"value": 3.6, "unit": "mL"}
